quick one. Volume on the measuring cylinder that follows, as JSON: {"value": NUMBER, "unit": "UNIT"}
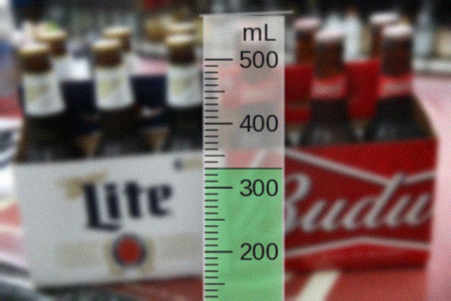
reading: {"value": 330, "unit": "mL"}
